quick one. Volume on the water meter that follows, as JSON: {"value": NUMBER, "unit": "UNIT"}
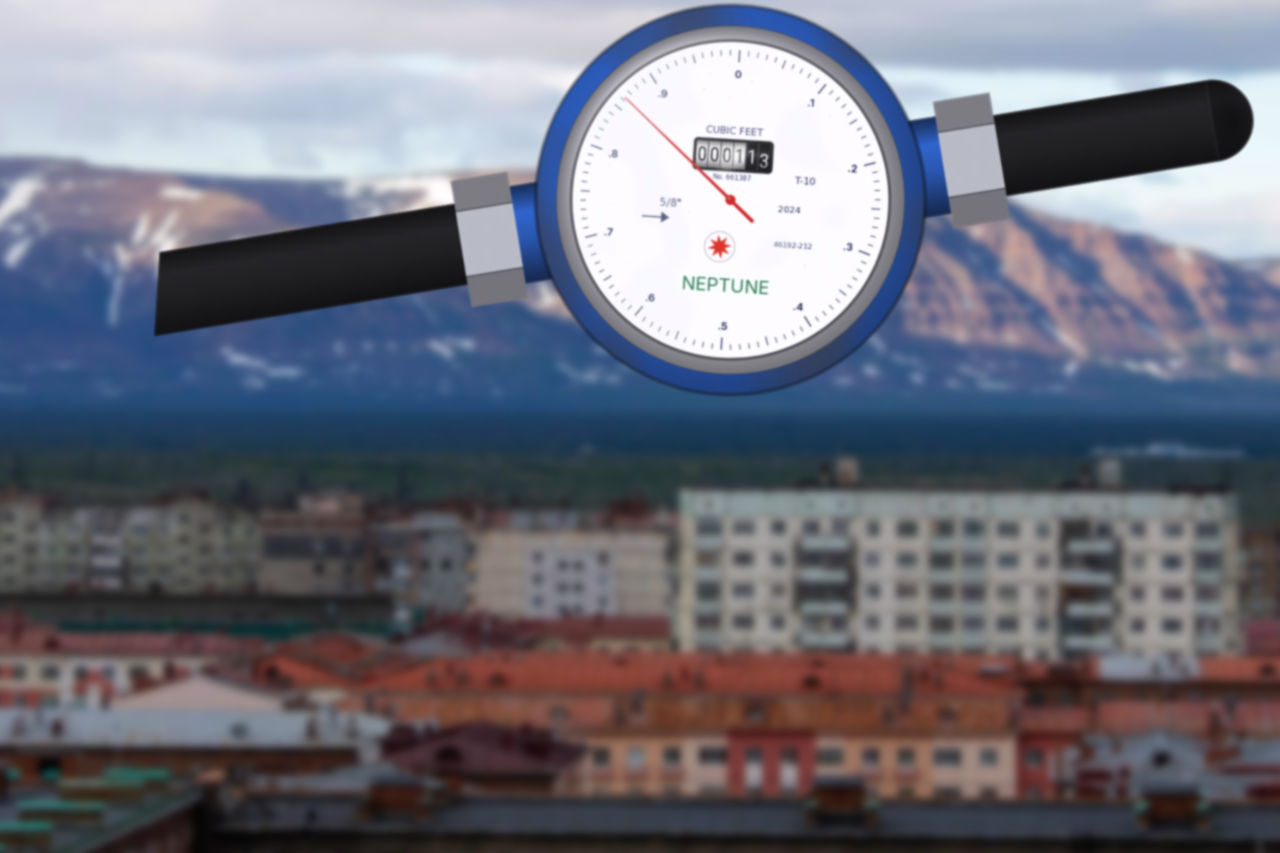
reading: {"value": 112.86, "unit": "ft³"}
